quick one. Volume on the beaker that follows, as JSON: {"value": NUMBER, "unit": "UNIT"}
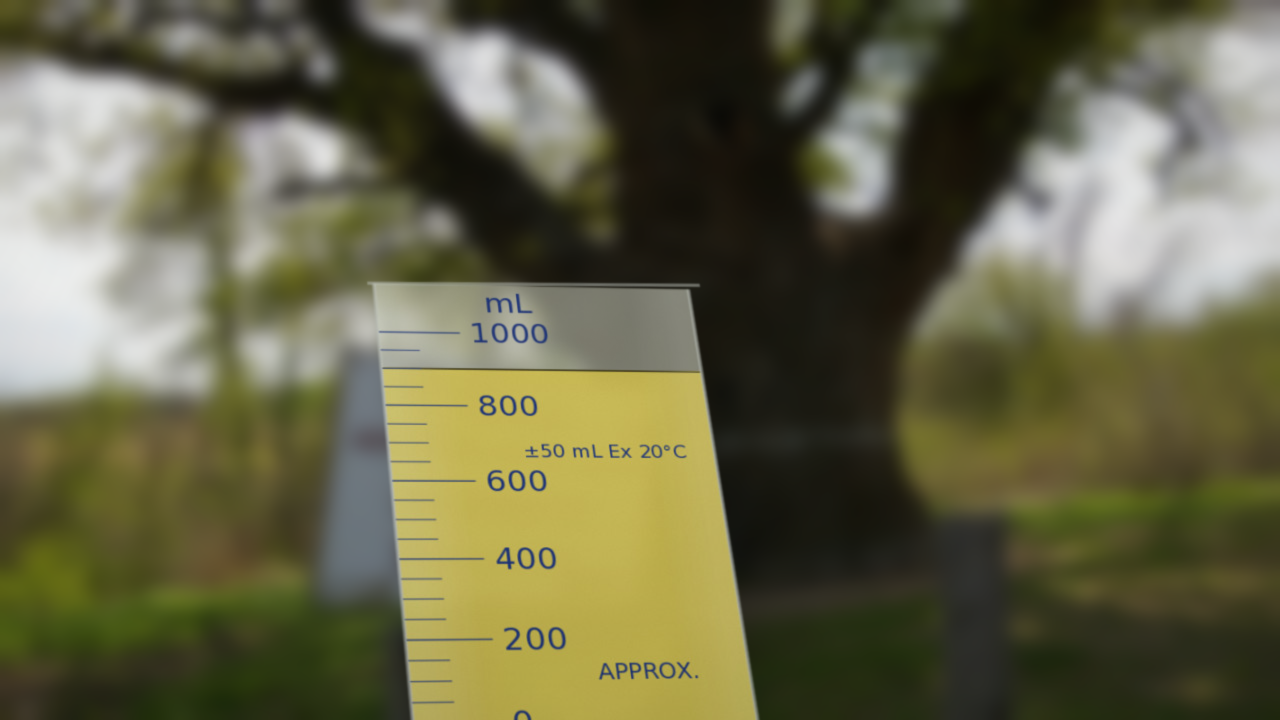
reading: {"value": 900, "unit": "mL"}
